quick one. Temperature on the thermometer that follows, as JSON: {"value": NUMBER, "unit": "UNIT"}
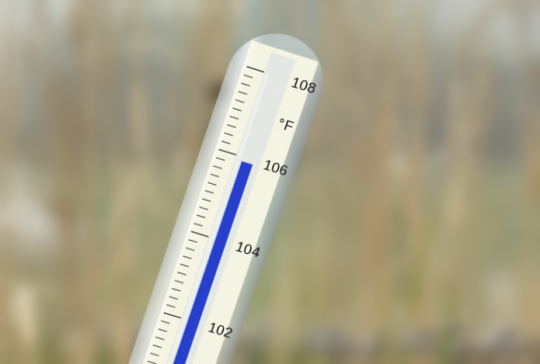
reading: {"value": 105.9, "unit": "°F"}
